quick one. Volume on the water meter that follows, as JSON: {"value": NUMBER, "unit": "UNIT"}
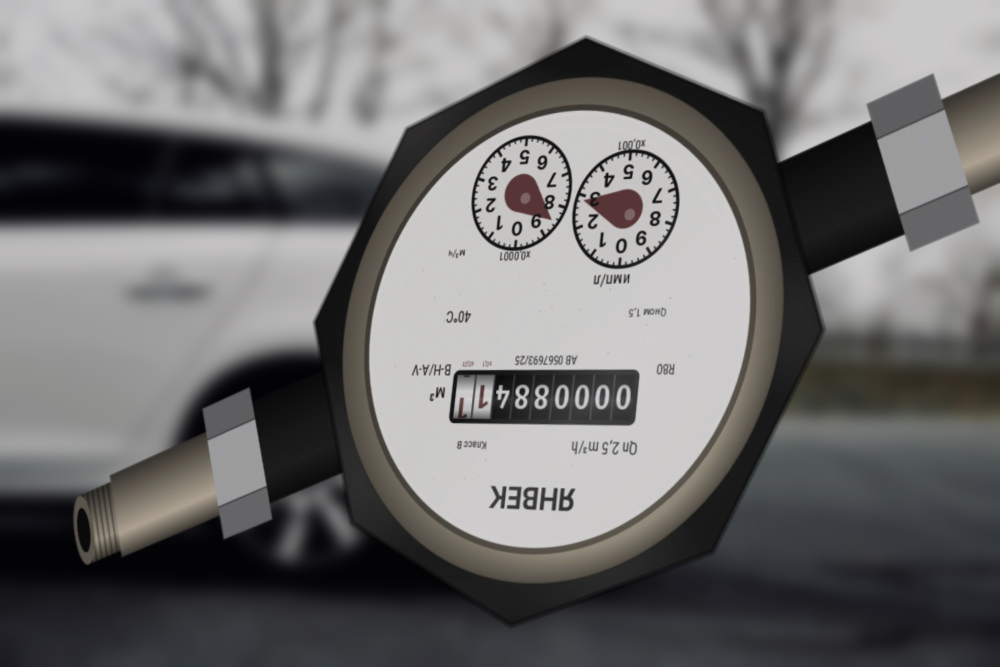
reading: {"value": 884.1128, "unit": "m³"}
